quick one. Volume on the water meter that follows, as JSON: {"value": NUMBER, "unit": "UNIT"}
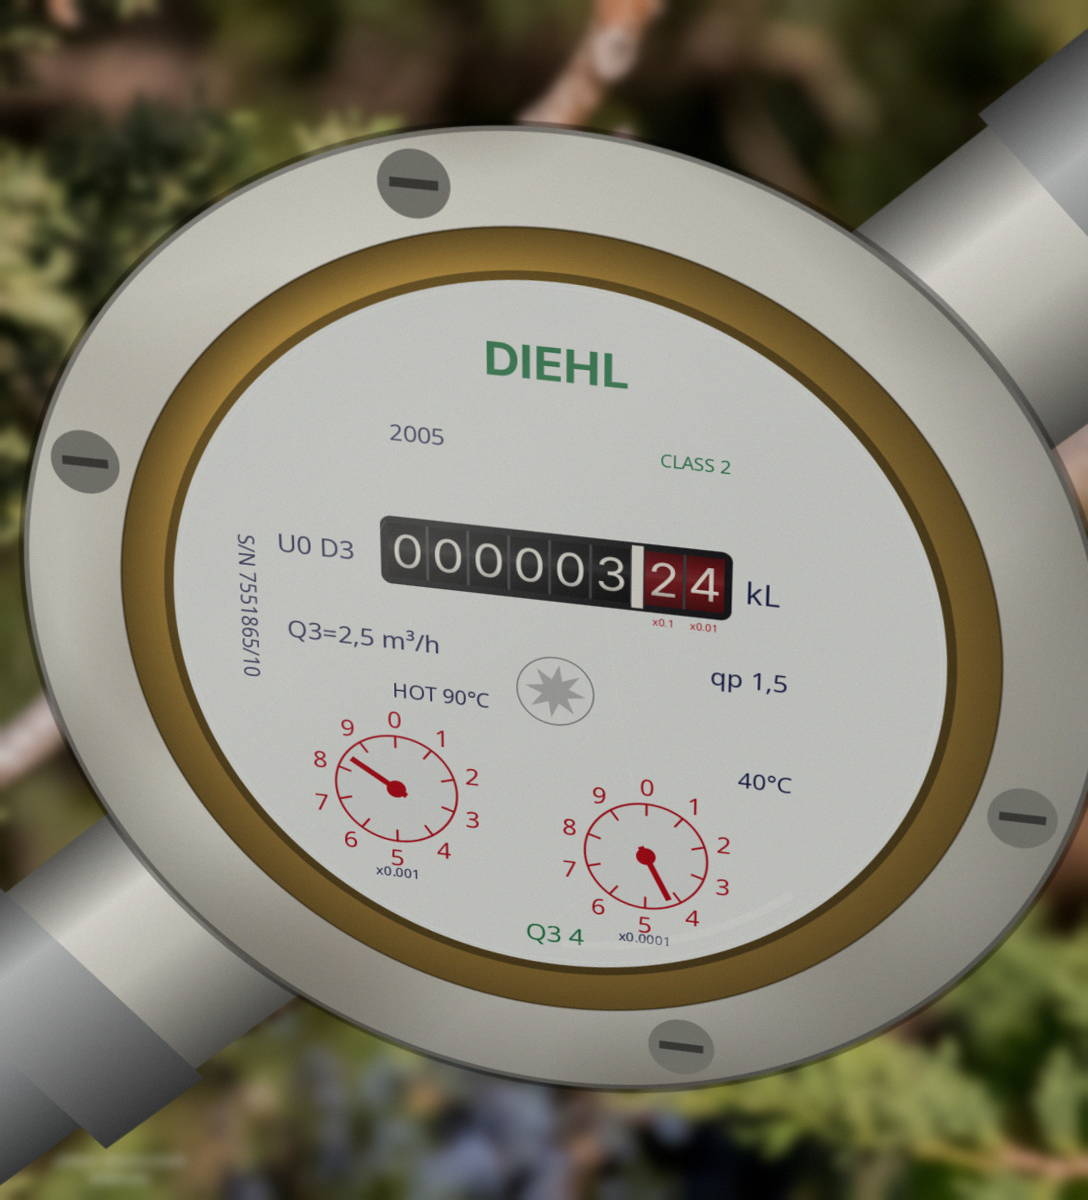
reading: {"value": 3.2484, "unit": "kL"}
